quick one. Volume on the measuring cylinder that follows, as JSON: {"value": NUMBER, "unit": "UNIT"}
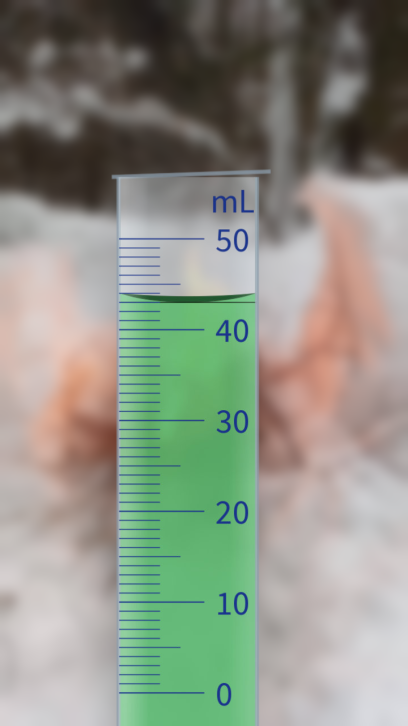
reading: {"value": 43, "unit": "mL"}
